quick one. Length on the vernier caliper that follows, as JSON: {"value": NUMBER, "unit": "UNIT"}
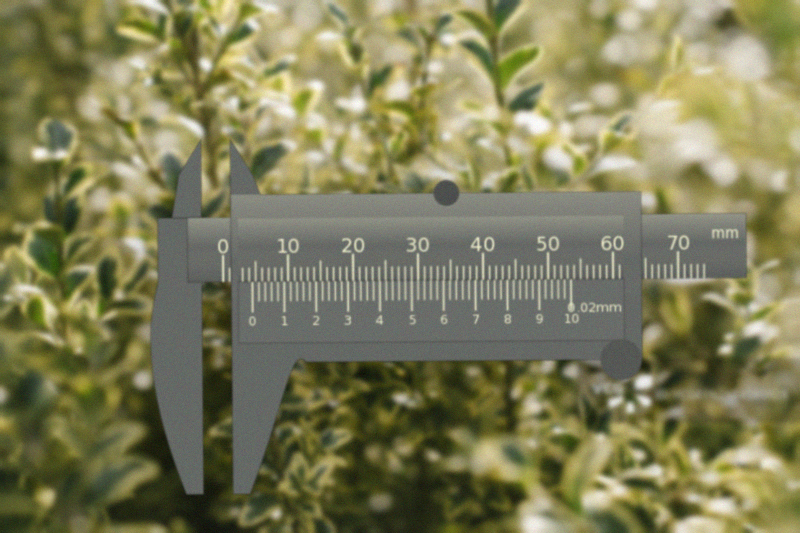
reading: {"value": 4.5, "unit": "mm"}
